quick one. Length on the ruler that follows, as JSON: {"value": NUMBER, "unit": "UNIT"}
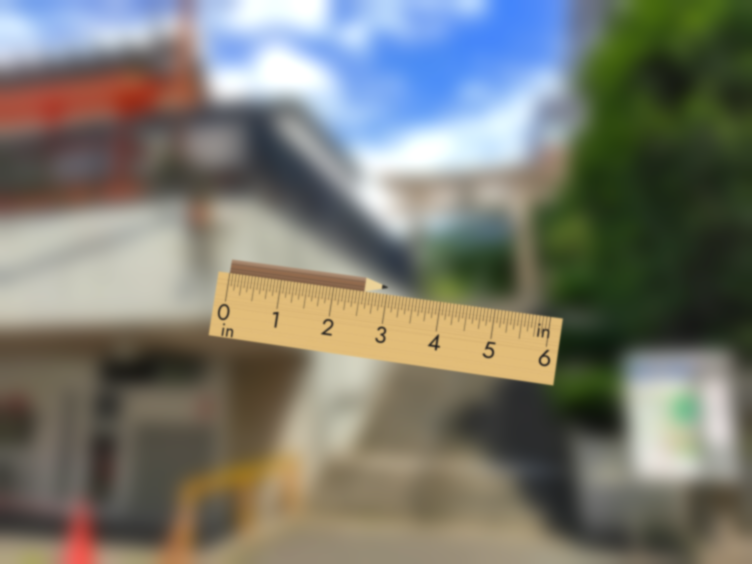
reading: {"value": 3, "unit": "in"}
